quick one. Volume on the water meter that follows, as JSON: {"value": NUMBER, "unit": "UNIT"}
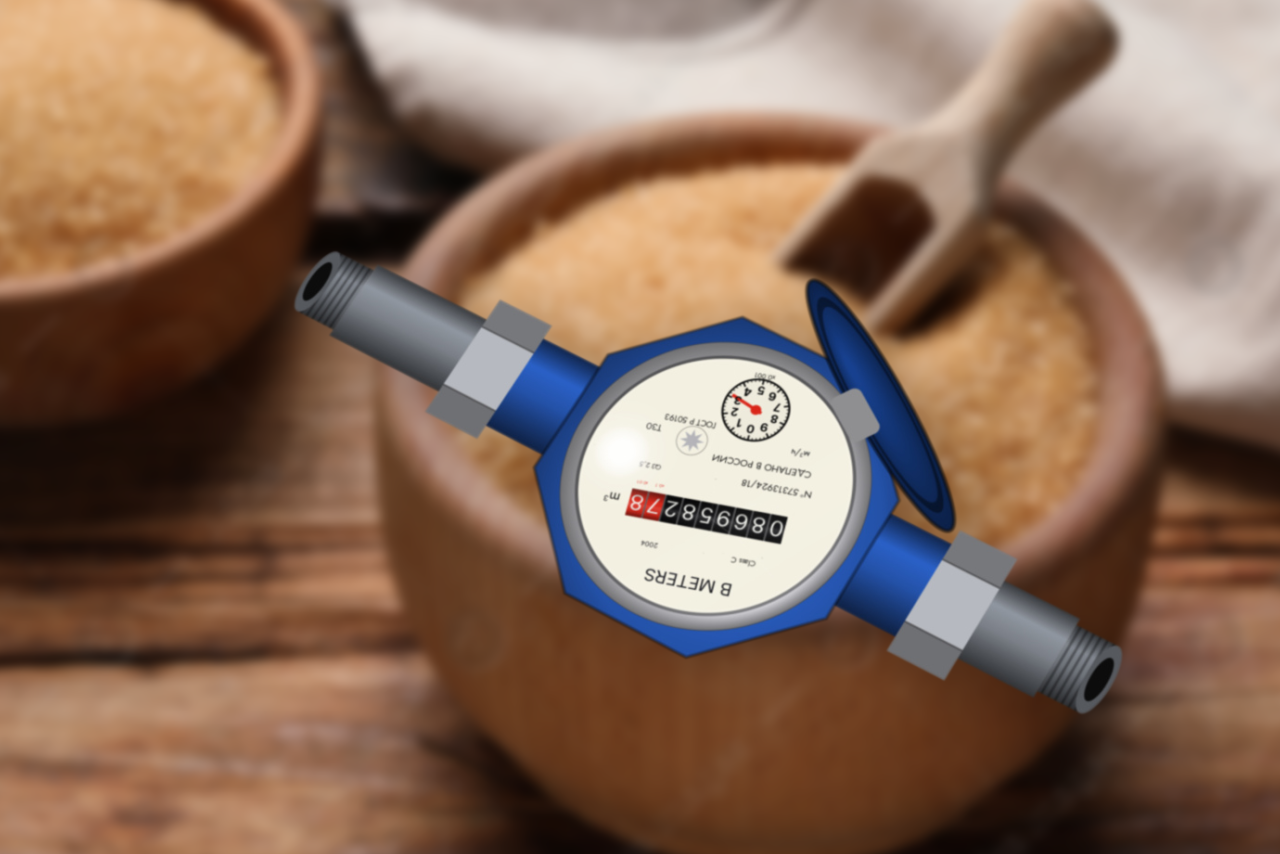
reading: {"value": 869582.783, "unit": "m³"}
